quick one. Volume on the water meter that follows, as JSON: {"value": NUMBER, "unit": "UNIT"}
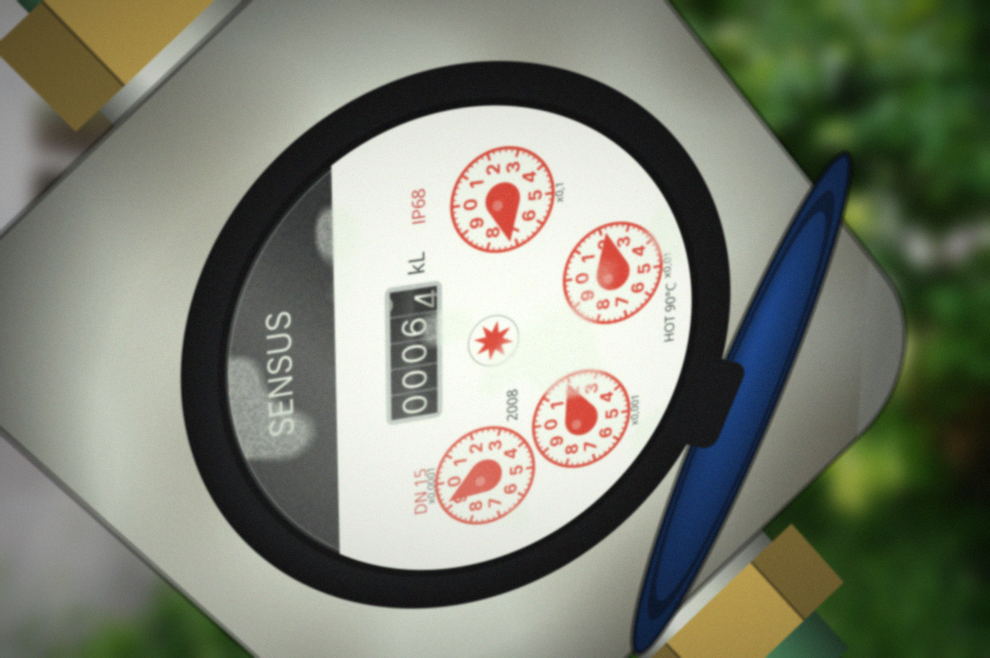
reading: {"value": 63.7219, "unit": "kL"}
